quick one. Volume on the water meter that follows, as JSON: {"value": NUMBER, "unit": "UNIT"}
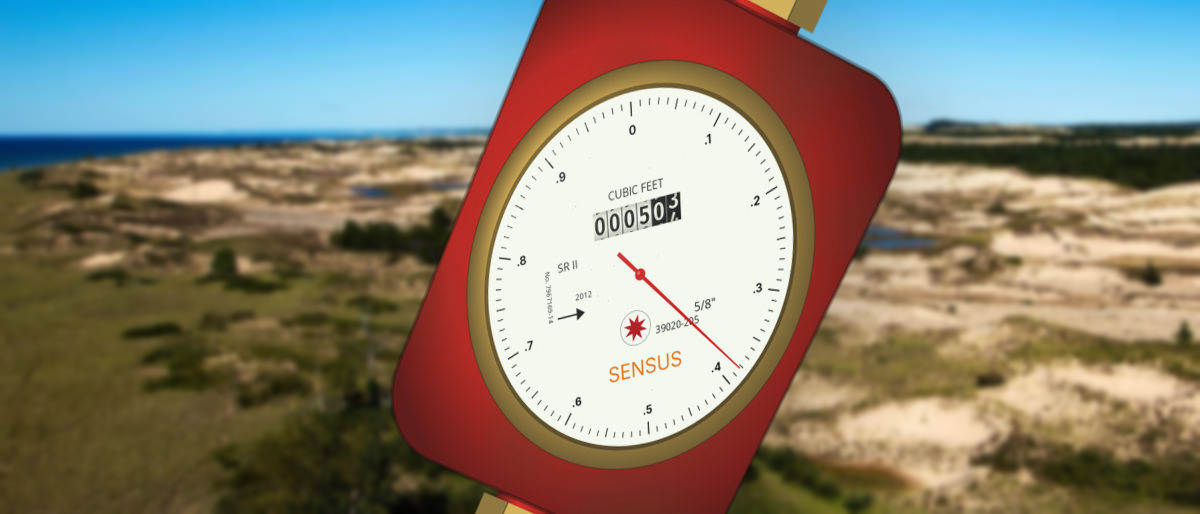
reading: {"value": 503.38, "unit": "ft³"}
